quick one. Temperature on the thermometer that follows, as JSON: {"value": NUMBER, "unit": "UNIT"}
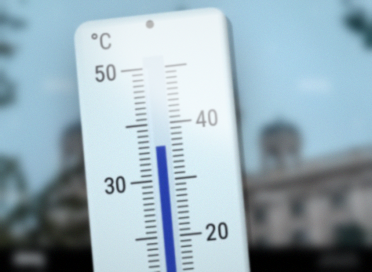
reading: {"value": 36, "unit": "°C"}
